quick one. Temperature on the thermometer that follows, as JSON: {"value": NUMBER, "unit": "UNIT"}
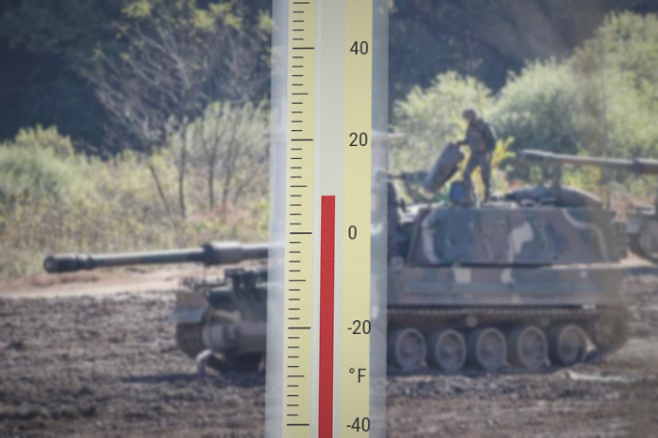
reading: {"value": 8, "unit": "°F"}
